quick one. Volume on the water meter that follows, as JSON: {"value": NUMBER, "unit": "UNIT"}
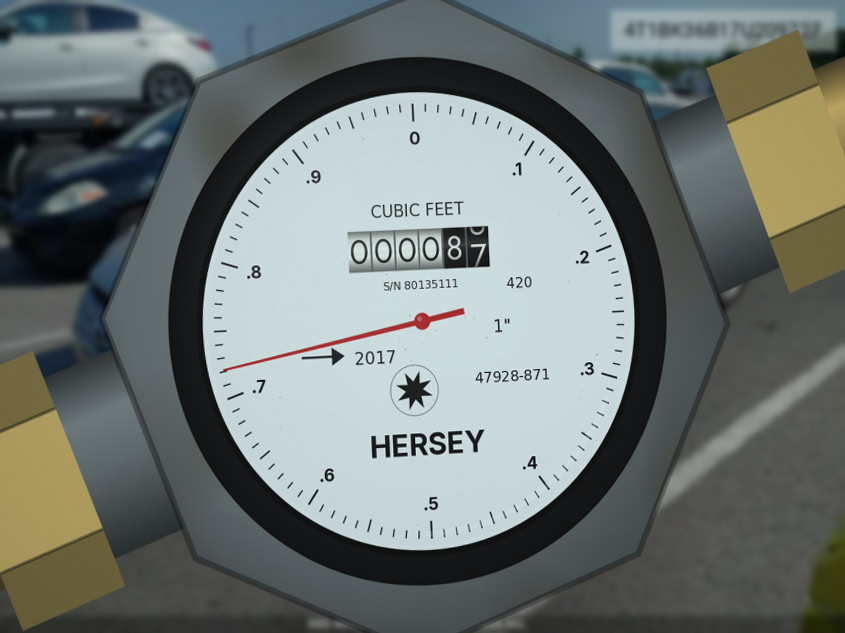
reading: {"value": 86.72, "unit": "ft³"}
